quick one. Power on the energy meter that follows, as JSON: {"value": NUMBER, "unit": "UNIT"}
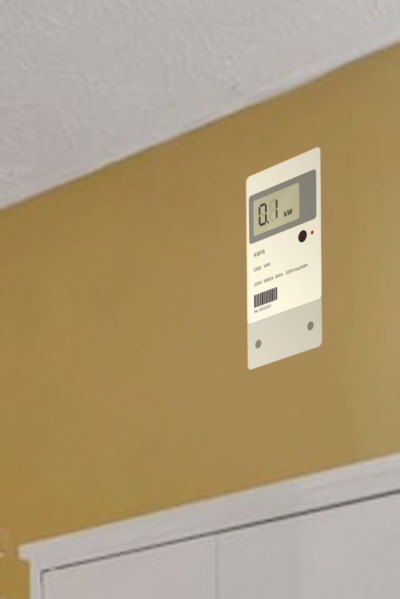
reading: {"value": 0.1, "unit": "kW"}
